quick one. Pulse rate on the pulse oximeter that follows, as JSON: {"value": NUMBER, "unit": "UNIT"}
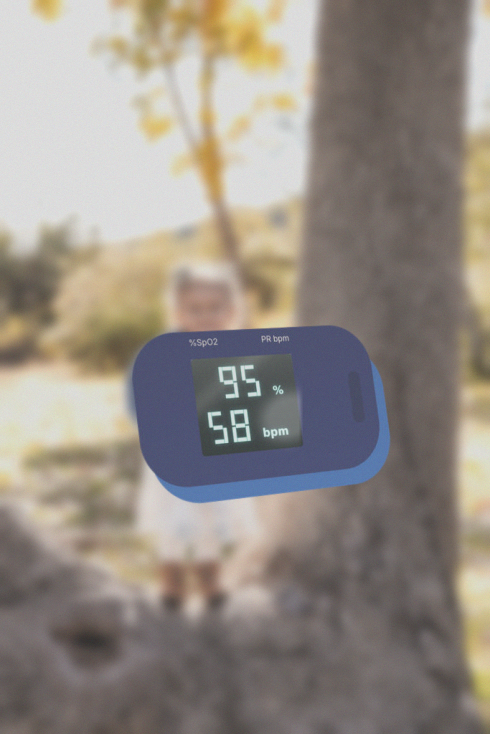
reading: {"value": 58, "unit": "bpm"}
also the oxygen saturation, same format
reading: {"value": 95, "unit": "%"}
